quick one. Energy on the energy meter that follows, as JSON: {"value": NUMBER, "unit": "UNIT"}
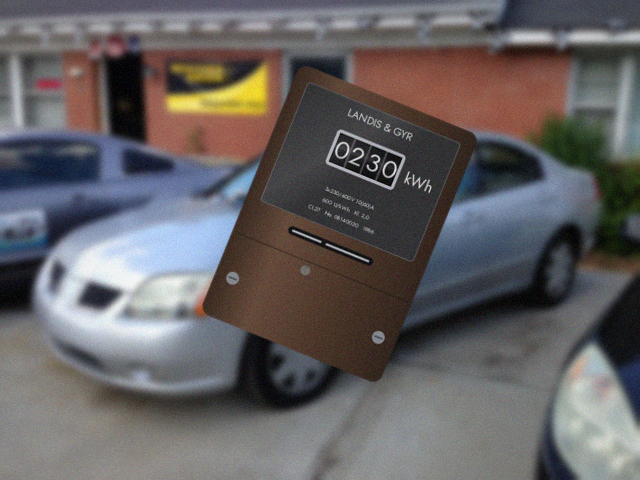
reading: {"value": 230, "unit": "kWh"}
